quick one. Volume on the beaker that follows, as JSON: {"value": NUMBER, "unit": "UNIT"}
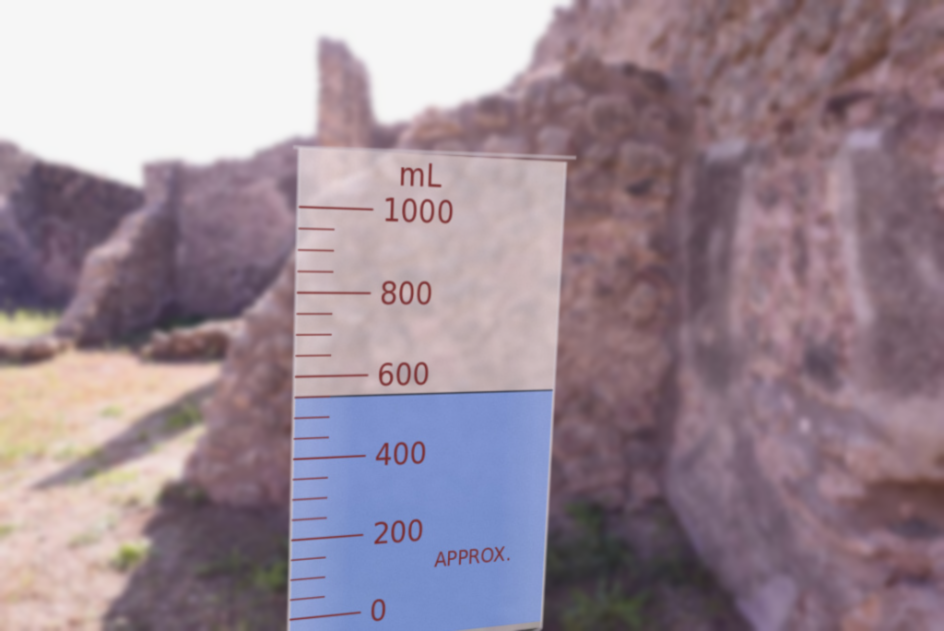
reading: {"value": 550, "unit": "mL"}
